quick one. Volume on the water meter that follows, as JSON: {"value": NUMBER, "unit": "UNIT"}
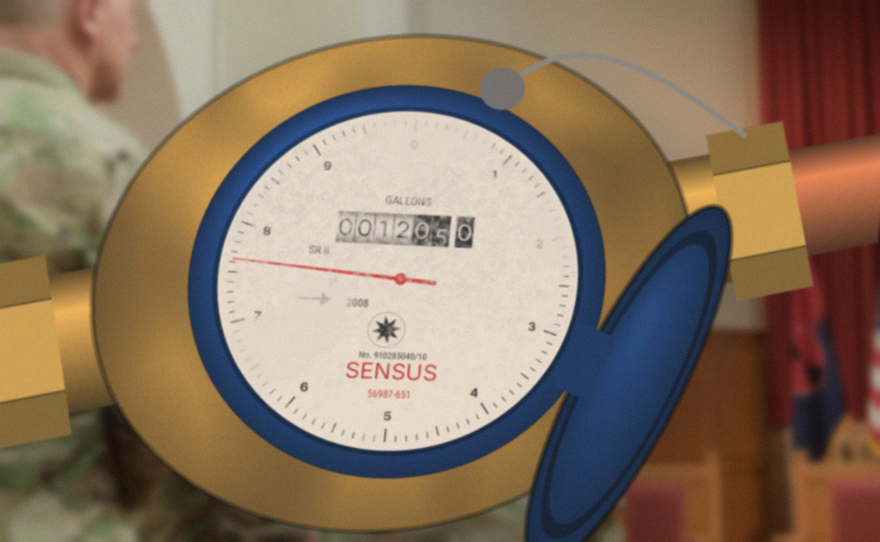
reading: {"value": 12047.6, "unit": "gal"}
